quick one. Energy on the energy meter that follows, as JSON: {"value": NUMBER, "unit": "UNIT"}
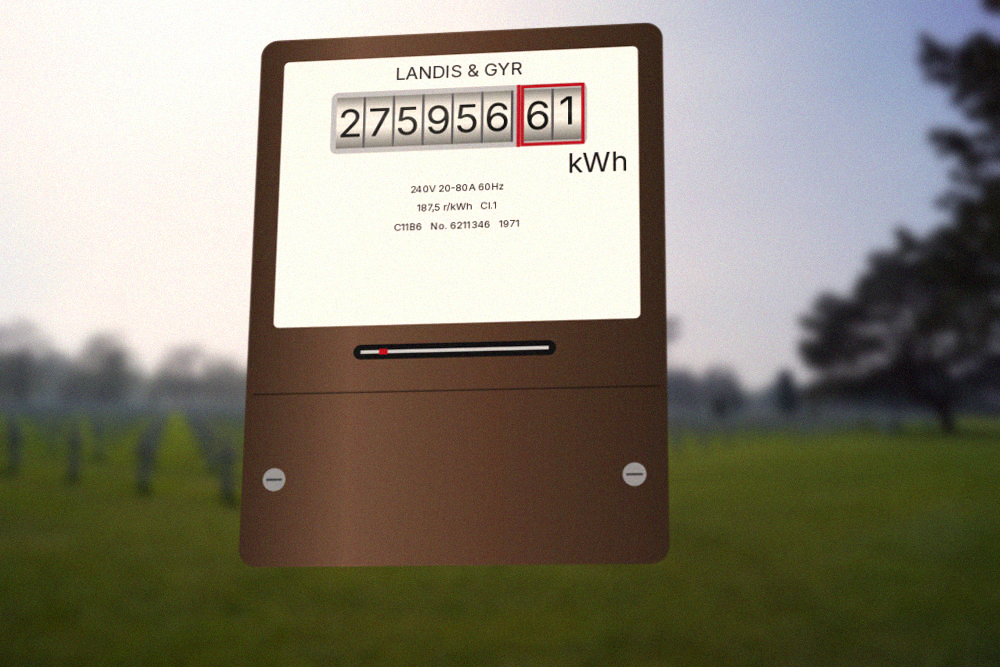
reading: {"value": 275956.61, "unit": "kWh"}
